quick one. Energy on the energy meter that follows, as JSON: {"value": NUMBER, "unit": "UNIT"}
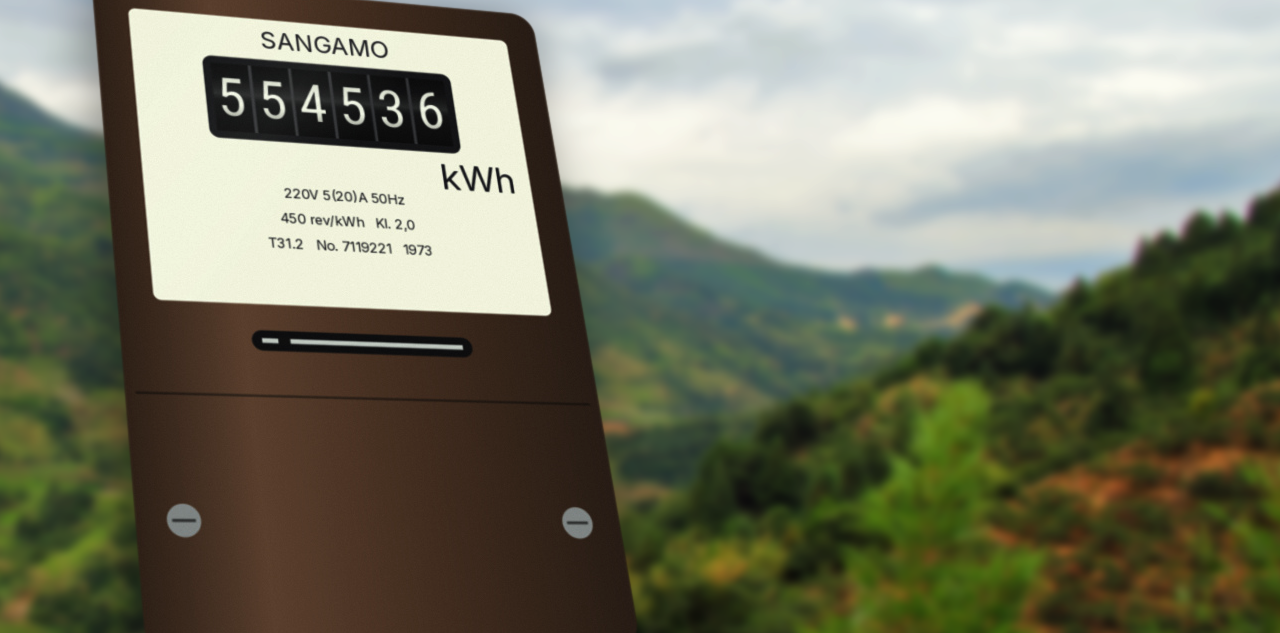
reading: {"value": 554536, "unit": "kWh"}
